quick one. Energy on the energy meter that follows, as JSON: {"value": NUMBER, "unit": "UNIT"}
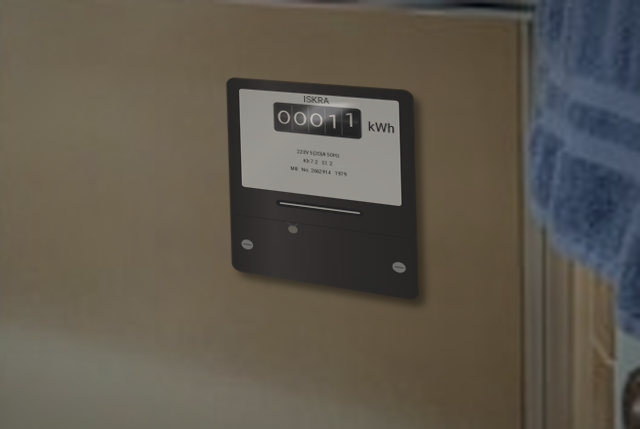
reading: {"value": 11, "unit": "kWh"}
